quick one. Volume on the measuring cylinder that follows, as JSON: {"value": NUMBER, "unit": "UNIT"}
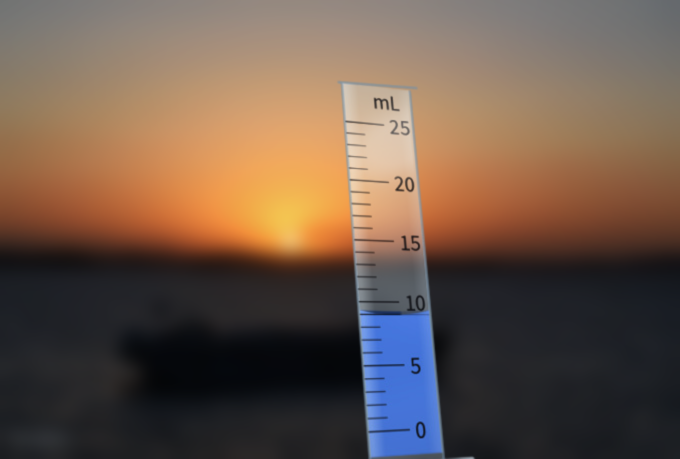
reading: {"value": 9, "unit": "mL"}
